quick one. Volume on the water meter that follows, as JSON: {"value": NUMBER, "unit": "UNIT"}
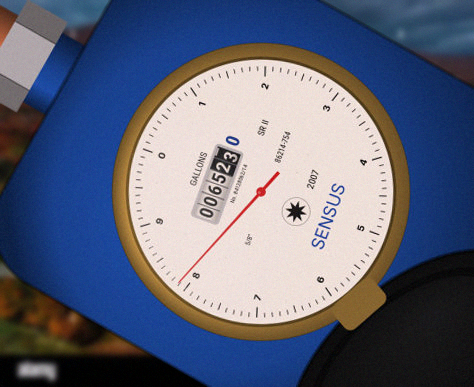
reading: {"value": 65228.1, "unit": "gal"}
